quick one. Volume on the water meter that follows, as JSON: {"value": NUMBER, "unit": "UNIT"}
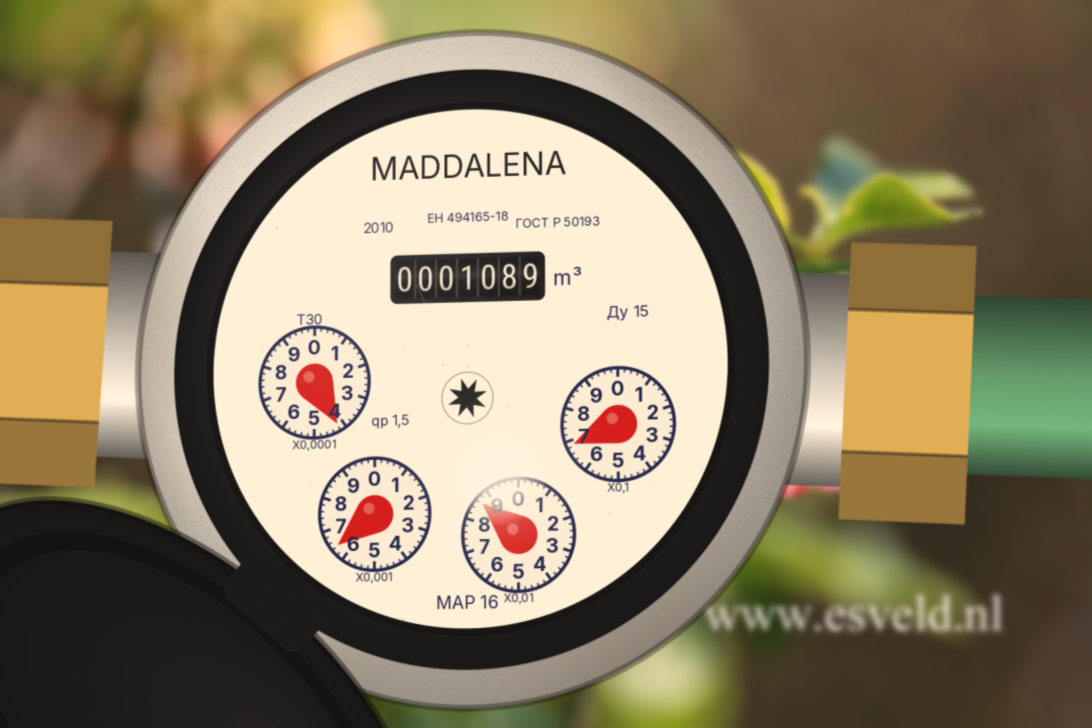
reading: {"value": 1089.6864, "unit": "m³"}
